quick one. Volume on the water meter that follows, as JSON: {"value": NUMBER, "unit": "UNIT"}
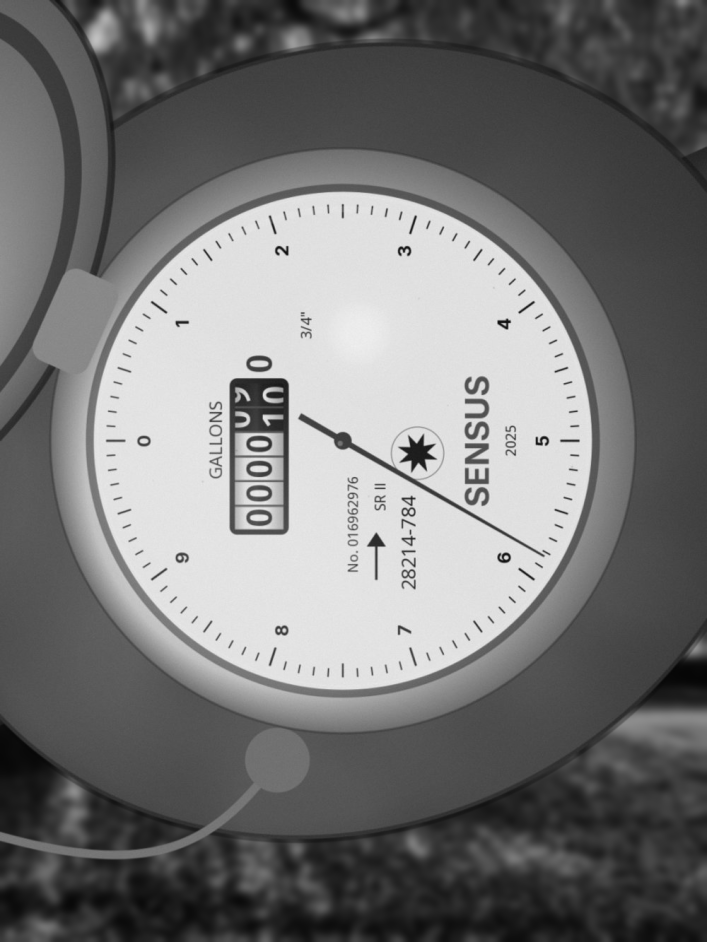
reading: {"value": 95.8, "unit": "gal"}
